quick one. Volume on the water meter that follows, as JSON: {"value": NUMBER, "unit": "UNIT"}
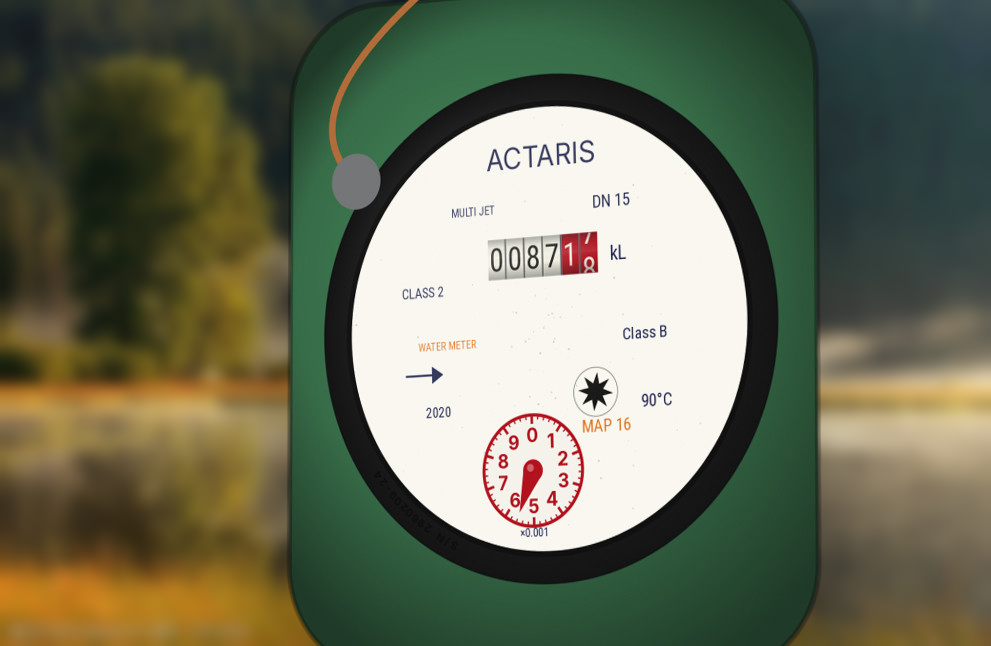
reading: {"value": 87.175, "unit": "kL"}
